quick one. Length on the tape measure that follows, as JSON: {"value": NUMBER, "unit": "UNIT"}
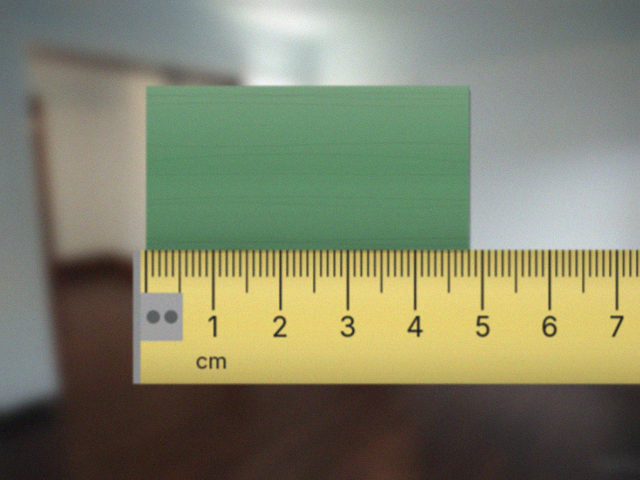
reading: {"value": 4.8, "unit": "cm"}
